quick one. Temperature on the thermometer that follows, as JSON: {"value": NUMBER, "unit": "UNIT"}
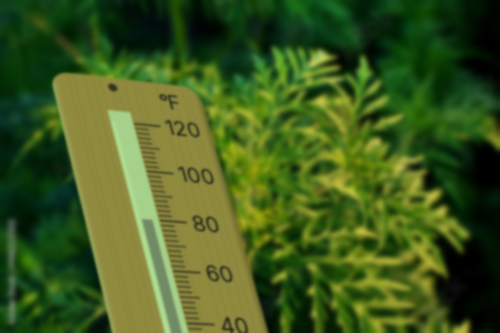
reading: {"value": 80, "unit": "°F"}
